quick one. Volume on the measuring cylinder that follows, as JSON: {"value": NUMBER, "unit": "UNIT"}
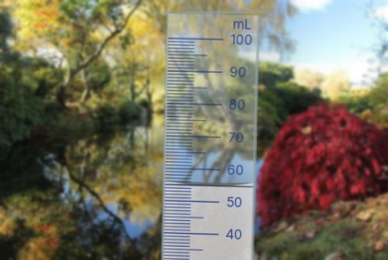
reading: {"value": 55, "unit": "mL"}
